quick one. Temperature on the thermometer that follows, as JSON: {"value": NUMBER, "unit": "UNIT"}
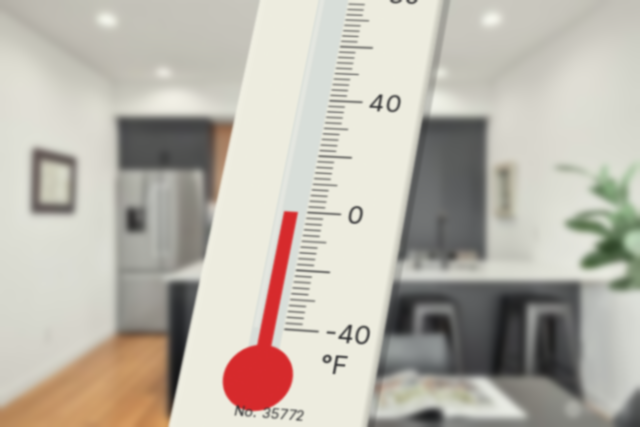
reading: {"value": 0, "unit": "°F"}
